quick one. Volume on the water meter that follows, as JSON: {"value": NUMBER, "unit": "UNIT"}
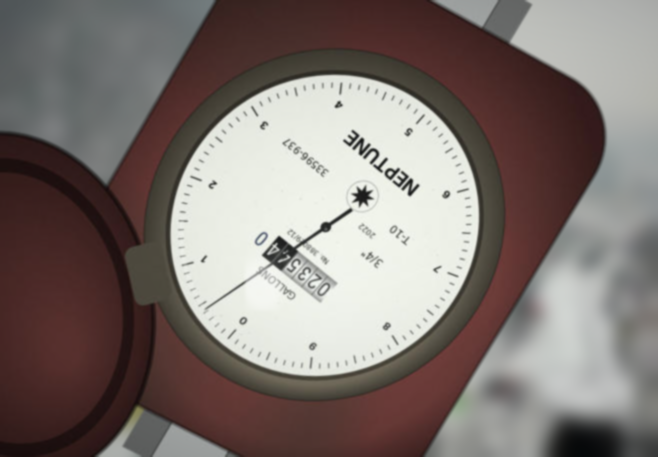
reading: {"value": 235440.4, "unit": "gal"}
